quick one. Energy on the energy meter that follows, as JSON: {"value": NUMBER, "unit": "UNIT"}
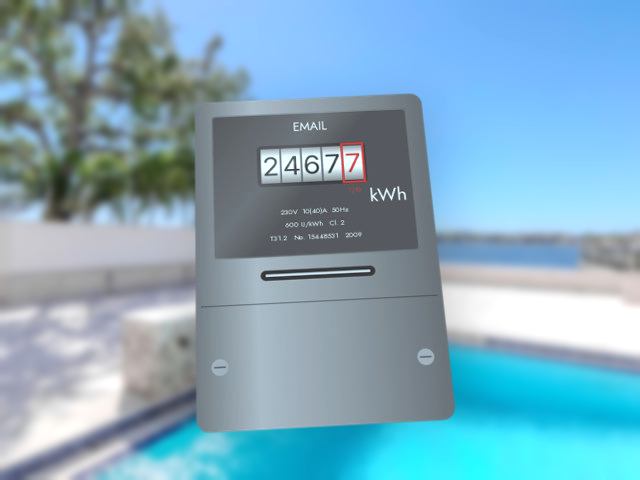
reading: {"value": 2467.7, "unit": "kWh"}
